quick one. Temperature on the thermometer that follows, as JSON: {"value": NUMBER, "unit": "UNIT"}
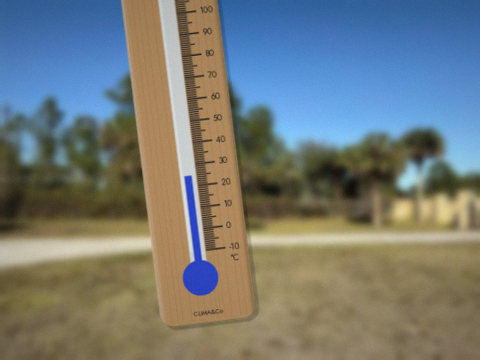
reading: {"value": 25, "unit": "°C"}
